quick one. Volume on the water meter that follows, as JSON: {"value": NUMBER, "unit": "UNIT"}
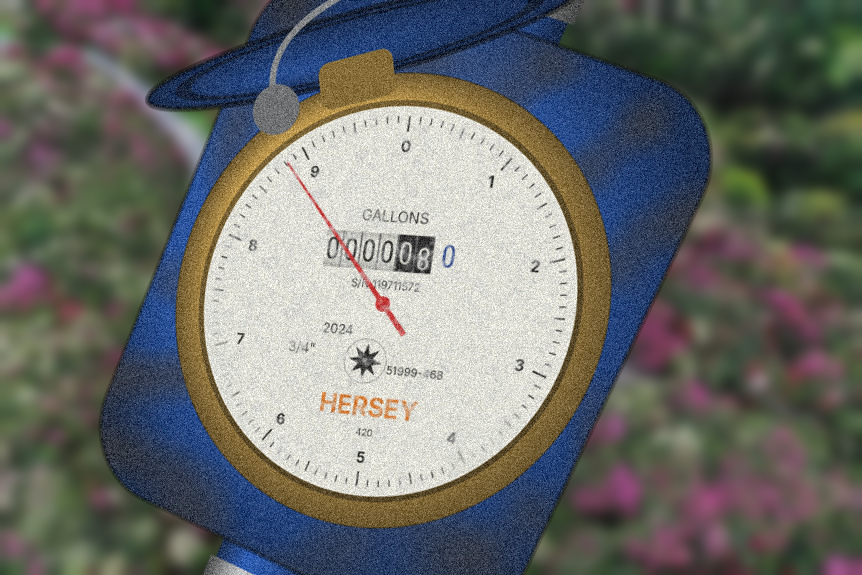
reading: {"value": 78.8, "unit": "gal"}
